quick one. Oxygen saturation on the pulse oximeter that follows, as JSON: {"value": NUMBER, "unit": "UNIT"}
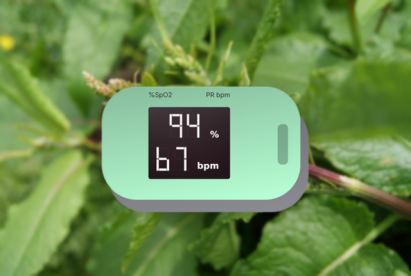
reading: {"value": 94, "unit": "%"}
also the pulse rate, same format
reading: {"value": 67, "unit": "bpm"}
